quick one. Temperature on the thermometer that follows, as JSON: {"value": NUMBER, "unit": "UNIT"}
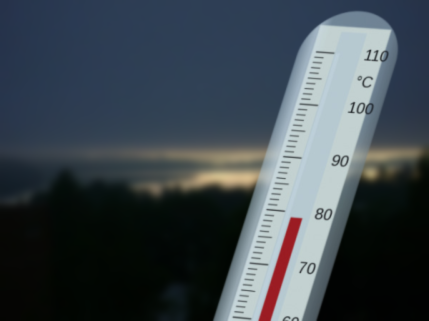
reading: {"value": 79, "unit": "°C"}
